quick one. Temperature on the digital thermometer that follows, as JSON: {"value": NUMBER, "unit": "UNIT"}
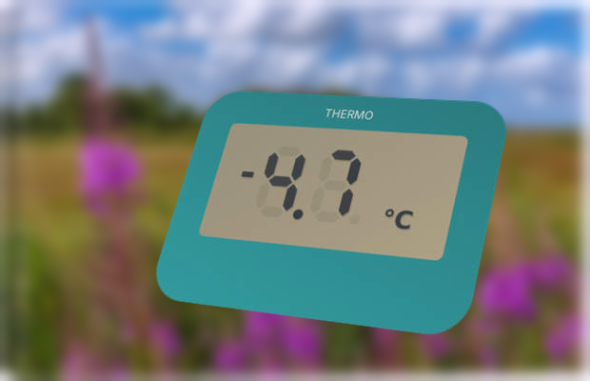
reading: {"value": -4.7, "unit": "°C"}
